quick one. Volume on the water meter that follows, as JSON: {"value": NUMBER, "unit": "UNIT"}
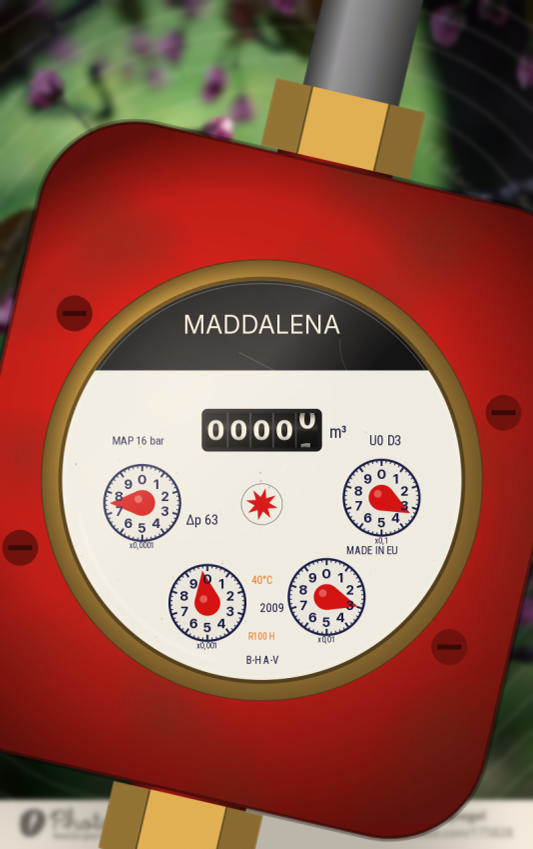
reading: {"value": 0.3297, "unit": "m³"}
